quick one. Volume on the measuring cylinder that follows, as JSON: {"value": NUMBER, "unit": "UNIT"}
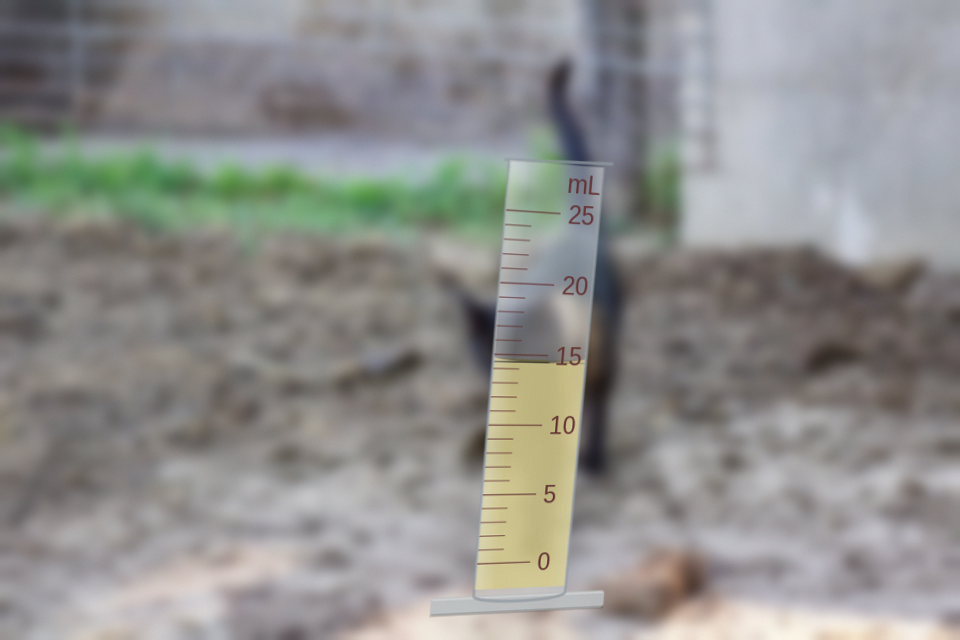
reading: {"value": 14.5, "unit": "mL"}
